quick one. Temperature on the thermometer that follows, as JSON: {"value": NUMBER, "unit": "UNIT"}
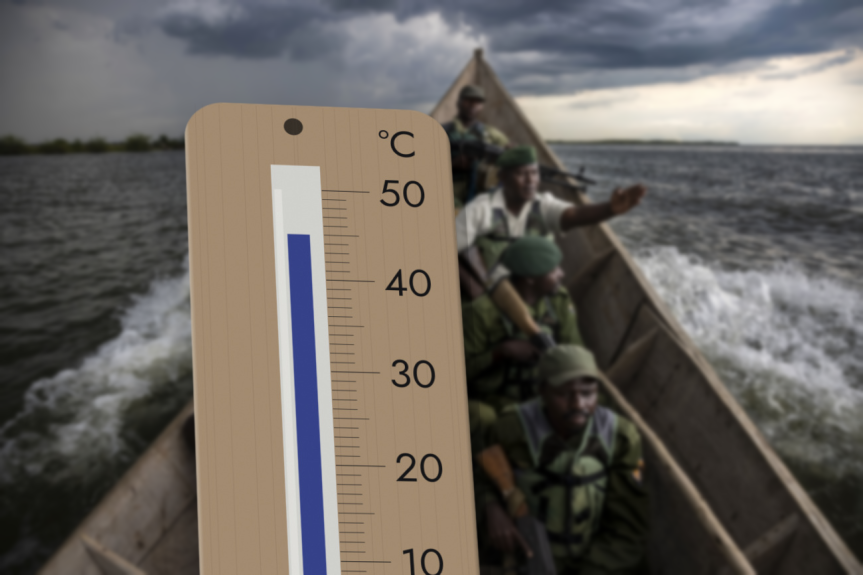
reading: {"value": 45, "unit": "°C"}
